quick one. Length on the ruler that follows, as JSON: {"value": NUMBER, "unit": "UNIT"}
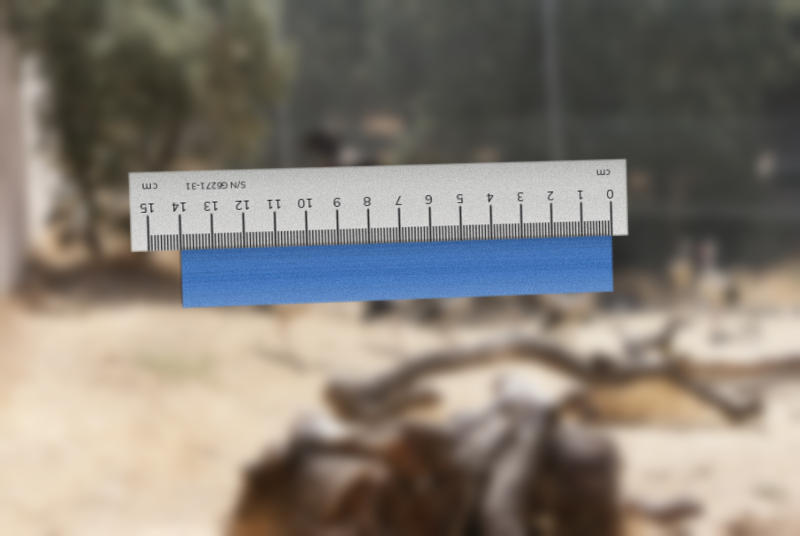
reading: {"value": 14, "unit": "cm"}
